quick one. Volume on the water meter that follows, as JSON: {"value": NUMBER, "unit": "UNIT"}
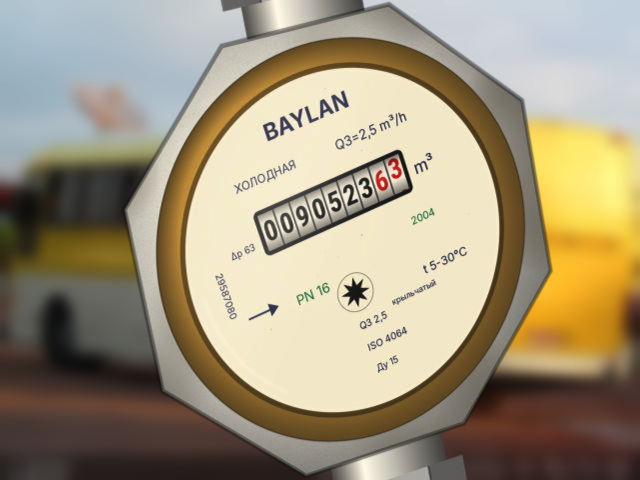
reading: {"value": 90523.63, "unit": "m³"}
